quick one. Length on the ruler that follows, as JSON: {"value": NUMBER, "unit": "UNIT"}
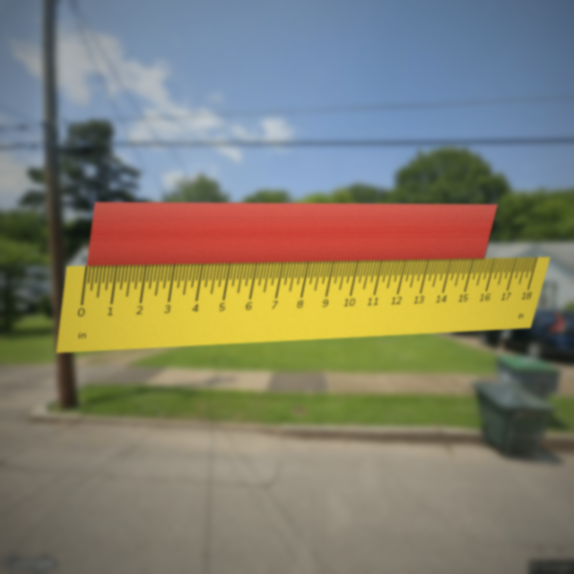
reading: {"value": 15.5, "unit": "in"}
